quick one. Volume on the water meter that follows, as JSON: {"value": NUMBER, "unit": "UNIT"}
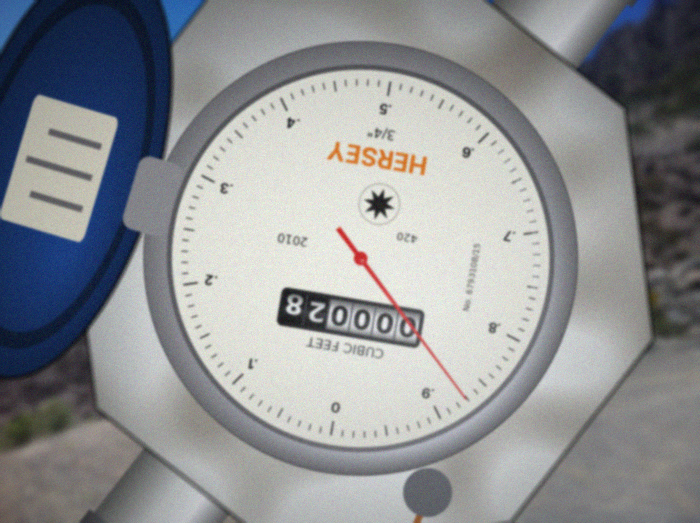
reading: {"value": 27.87, "unit": "ft³"}
